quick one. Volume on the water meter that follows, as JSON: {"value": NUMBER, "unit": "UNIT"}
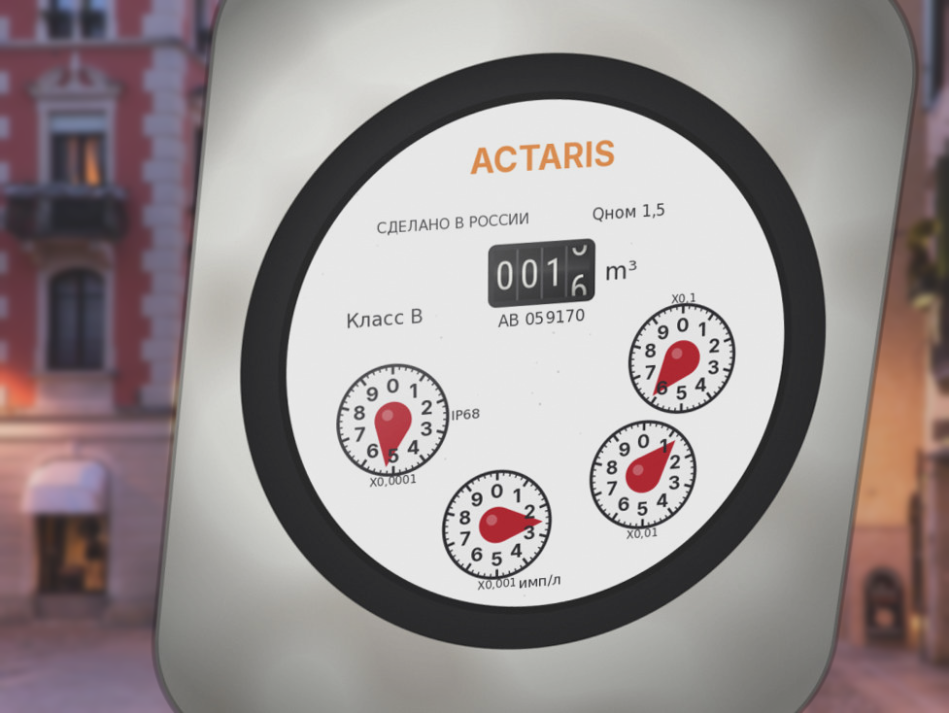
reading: {"value": 15.6125, "unit": "m³"}
